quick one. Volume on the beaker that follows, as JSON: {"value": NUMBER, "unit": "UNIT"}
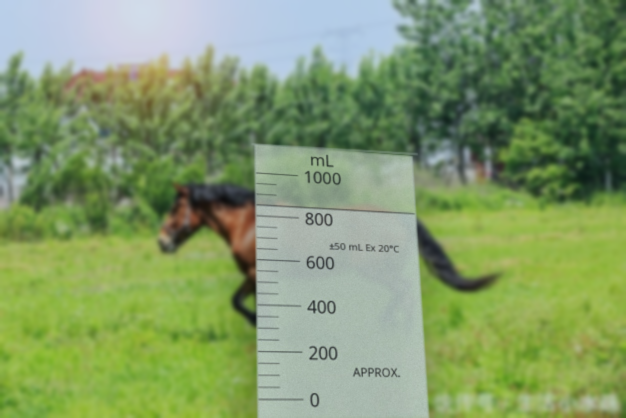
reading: {"value": 850, "unit": "mL"}
